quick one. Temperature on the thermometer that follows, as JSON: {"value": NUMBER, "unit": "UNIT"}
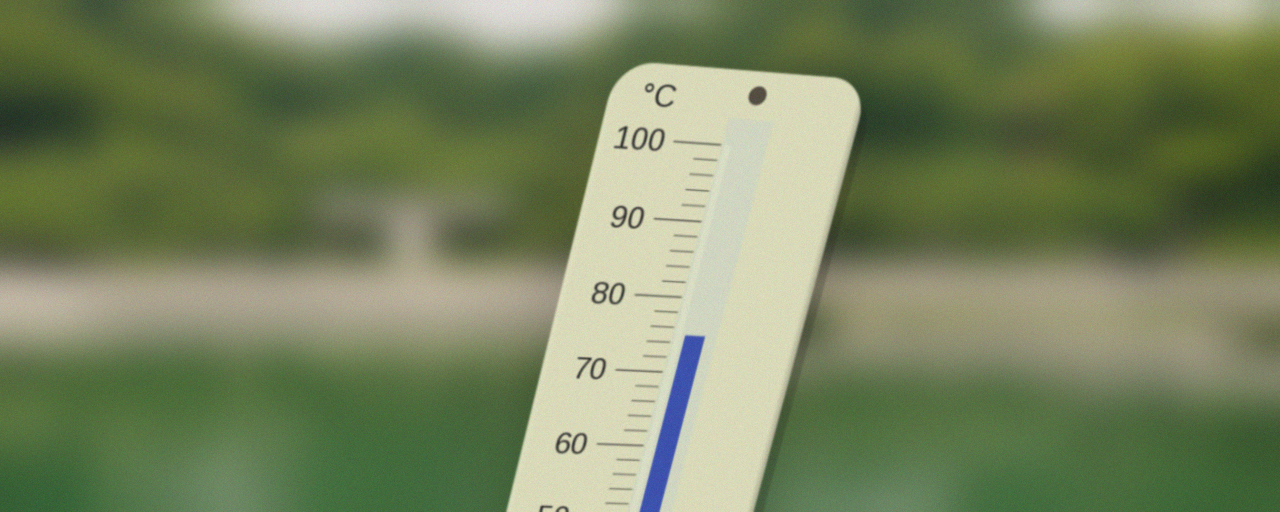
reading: {"value": 75, "unit": "°C"}
